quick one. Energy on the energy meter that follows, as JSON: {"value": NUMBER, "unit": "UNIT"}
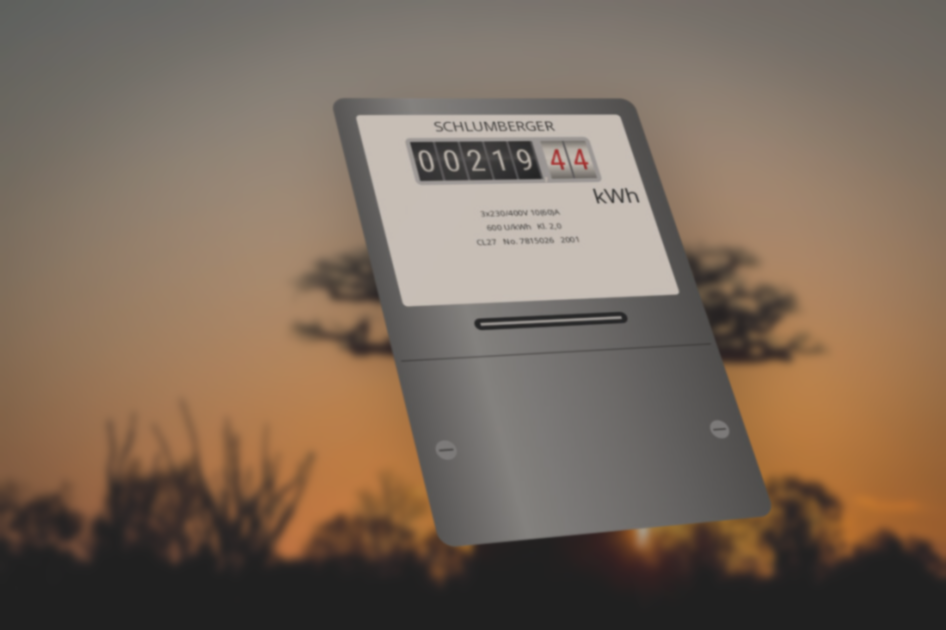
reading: {"value": 219.44, "unit": "kWh"}
